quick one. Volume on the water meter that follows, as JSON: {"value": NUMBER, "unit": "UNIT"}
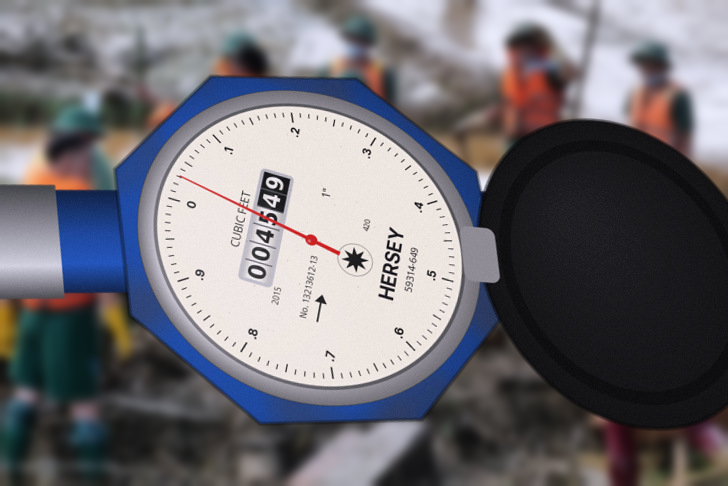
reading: {"value": 4549.03, "unit": "ft³"}
